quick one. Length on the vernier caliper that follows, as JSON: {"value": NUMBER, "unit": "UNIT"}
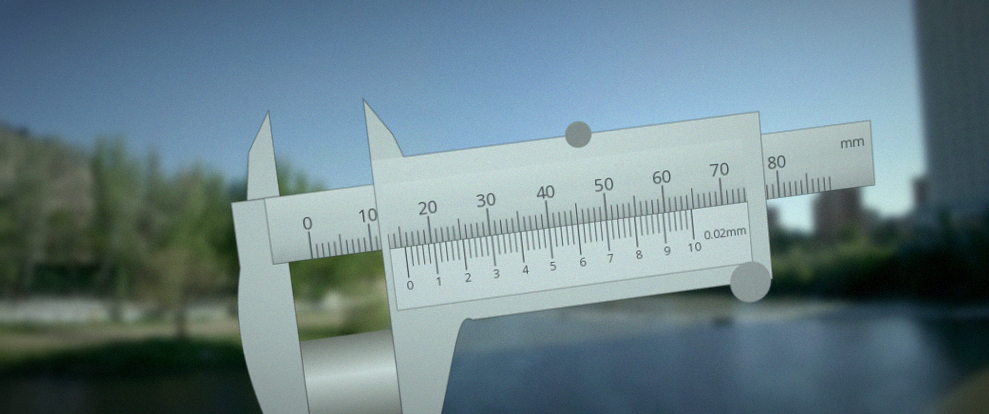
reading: {"value": 15.6, "unit": "mm"}
